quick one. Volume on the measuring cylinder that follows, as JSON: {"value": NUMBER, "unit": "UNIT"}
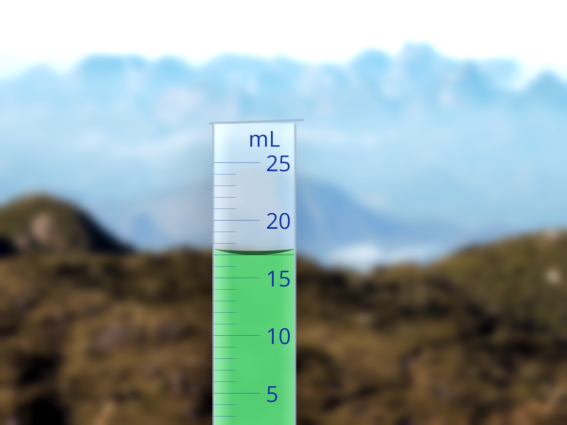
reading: {"value": 17, "unit": "mL"}
